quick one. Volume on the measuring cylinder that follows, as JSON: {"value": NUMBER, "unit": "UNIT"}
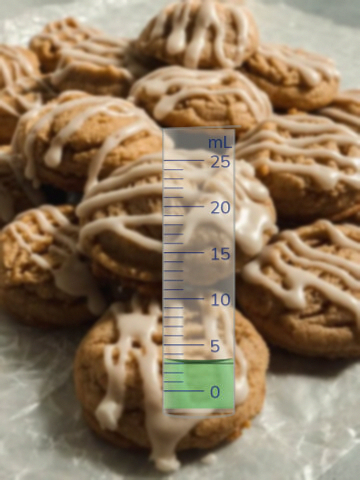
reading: {"value": 3, "unit": "mL"}
